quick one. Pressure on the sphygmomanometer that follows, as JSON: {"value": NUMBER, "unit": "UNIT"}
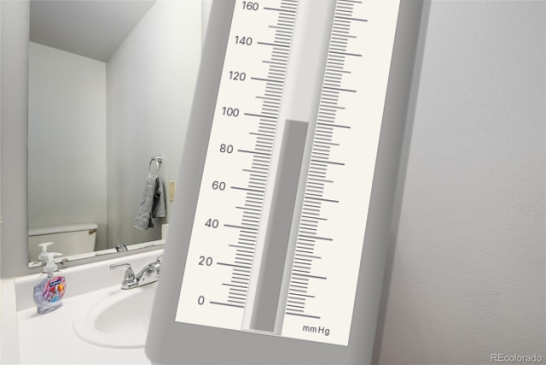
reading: {"value": 100, "unit": "mmHg"}
